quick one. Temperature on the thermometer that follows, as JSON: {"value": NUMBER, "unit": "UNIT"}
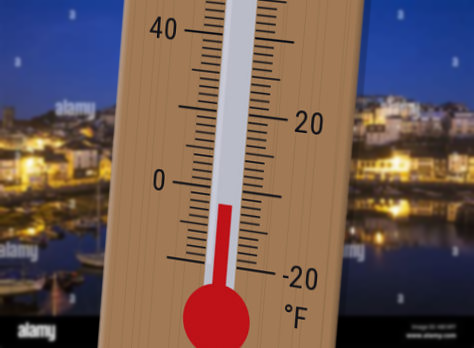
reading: {"value": -4, "unit": "°F"}
